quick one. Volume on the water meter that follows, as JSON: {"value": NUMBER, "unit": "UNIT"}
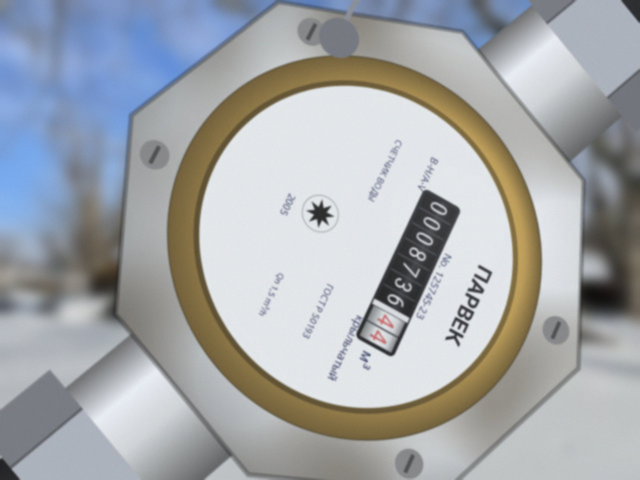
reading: {"value": 8736.44, "unit": "m³"}
